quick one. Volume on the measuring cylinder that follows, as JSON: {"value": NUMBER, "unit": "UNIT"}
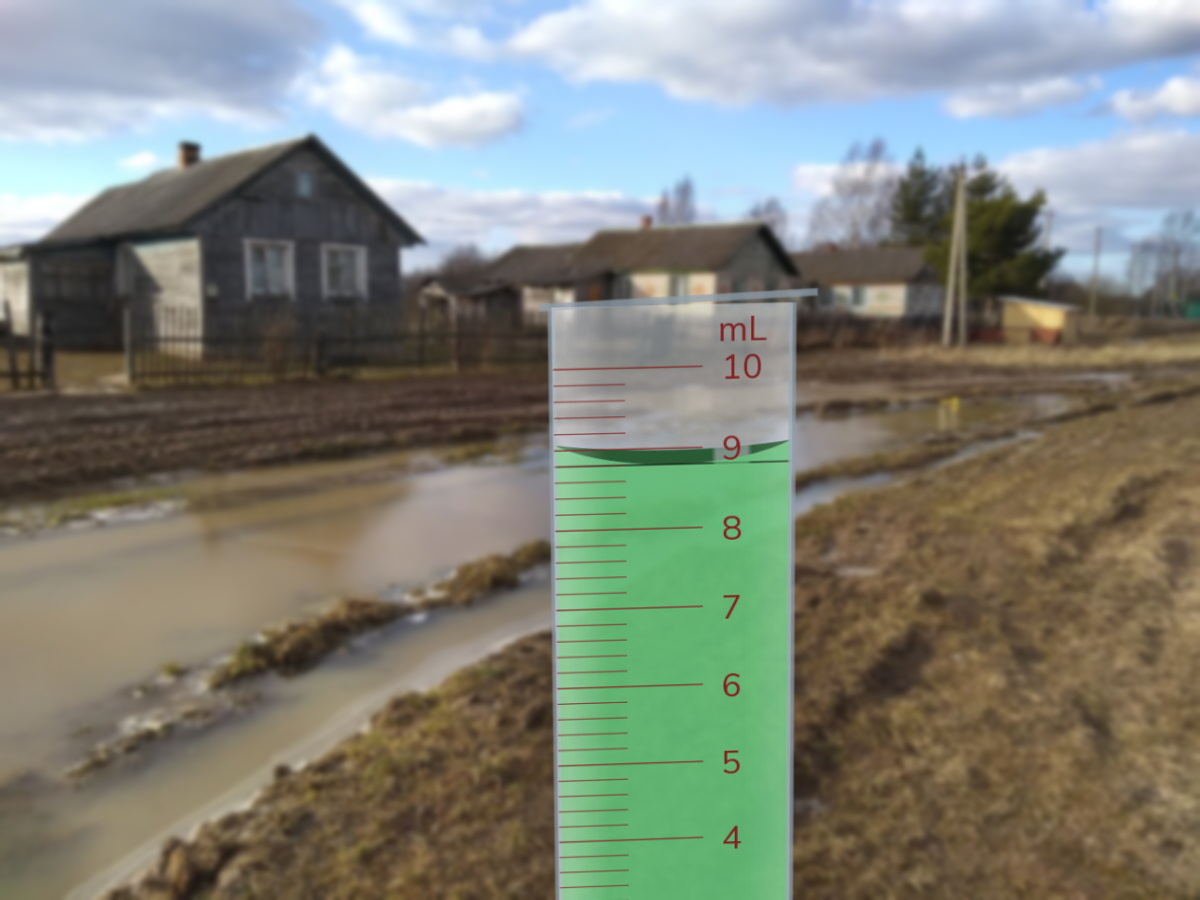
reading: {"value": 8.8, "unit": "mL"}
